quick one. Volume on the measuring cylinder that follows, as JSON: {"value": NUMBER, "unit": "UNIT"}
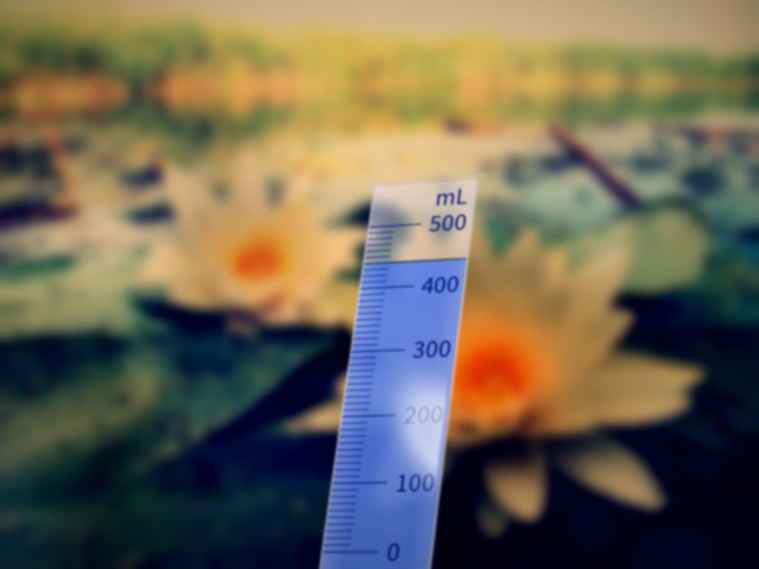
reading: {"value": 440, "unit": "mL"}
